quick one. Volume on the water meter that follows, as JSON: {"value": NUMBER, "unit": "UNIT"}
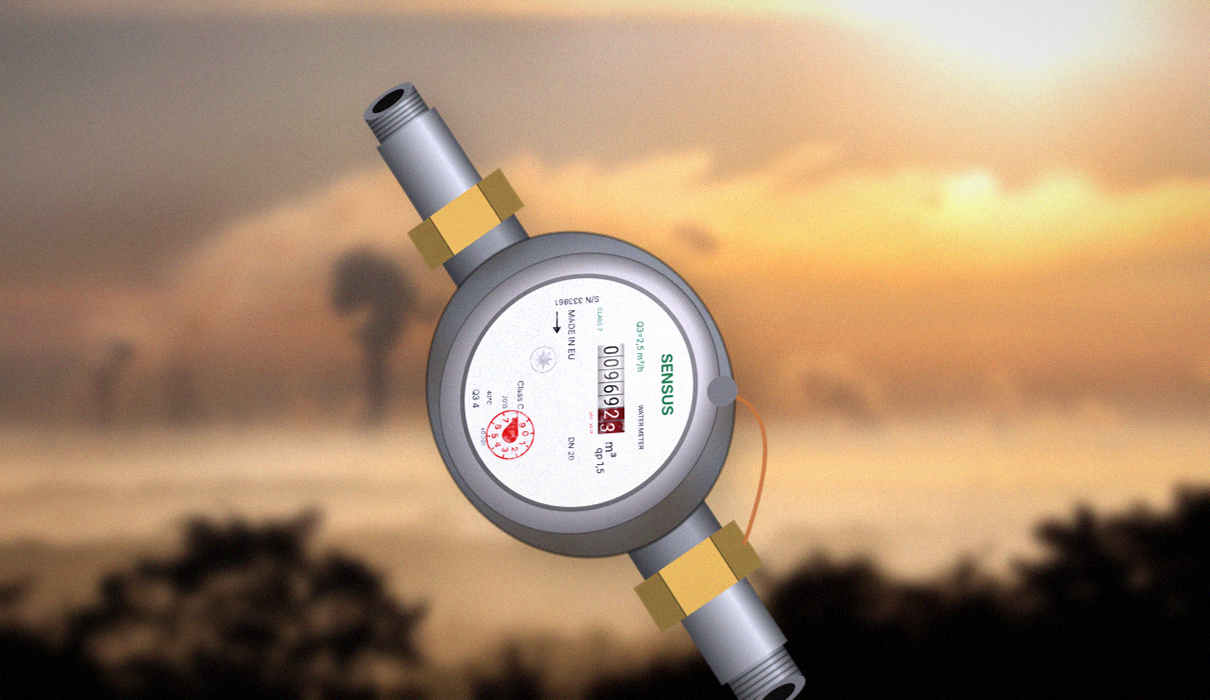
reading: {"value": 969.228, "unit": "m³"}
